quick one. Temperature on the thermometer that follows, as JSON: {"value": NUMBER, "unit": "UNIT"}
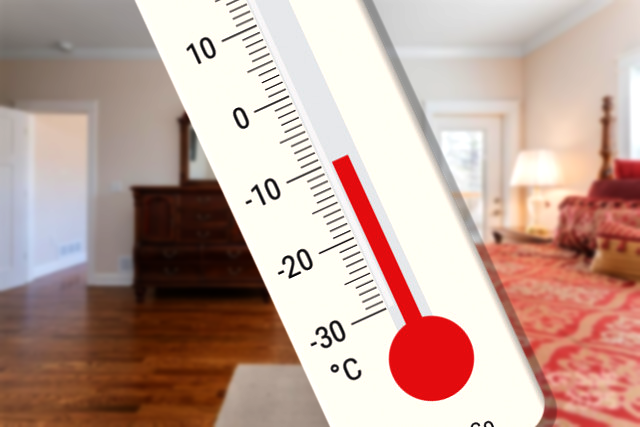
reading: {"value": -10, "unit": "°C"}
